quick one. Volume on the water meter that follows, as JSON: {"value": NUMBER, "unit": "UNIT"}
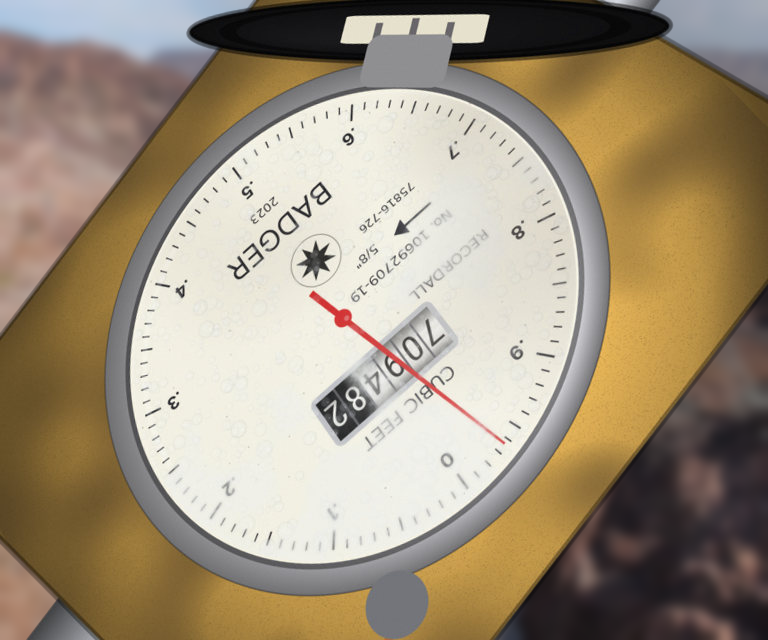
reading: {"value": 709481.96, "unit": "ft³"}
